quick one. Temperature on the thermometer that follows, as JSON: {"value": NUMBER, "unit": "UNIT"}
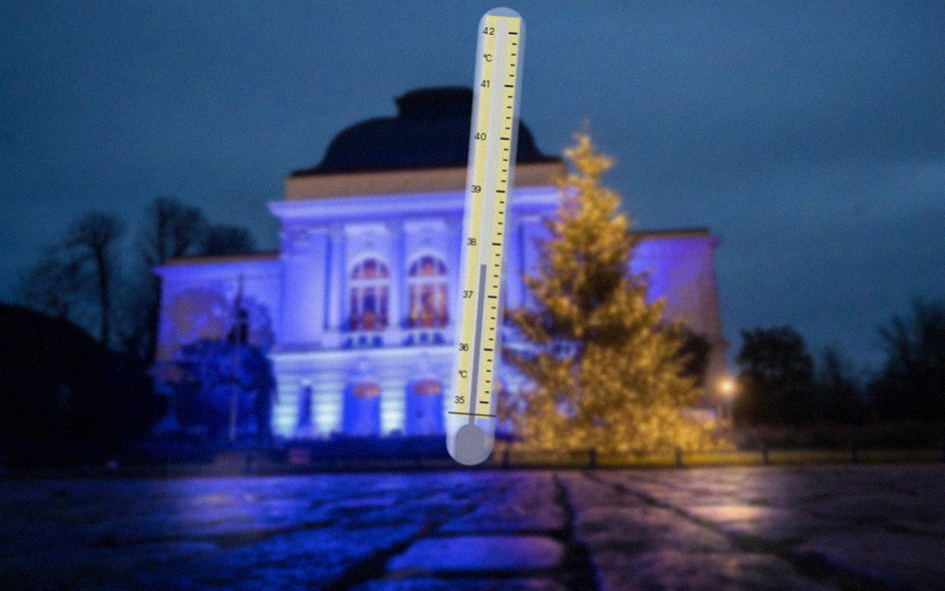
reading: {"value": 37.6, "unit": "°C"}
